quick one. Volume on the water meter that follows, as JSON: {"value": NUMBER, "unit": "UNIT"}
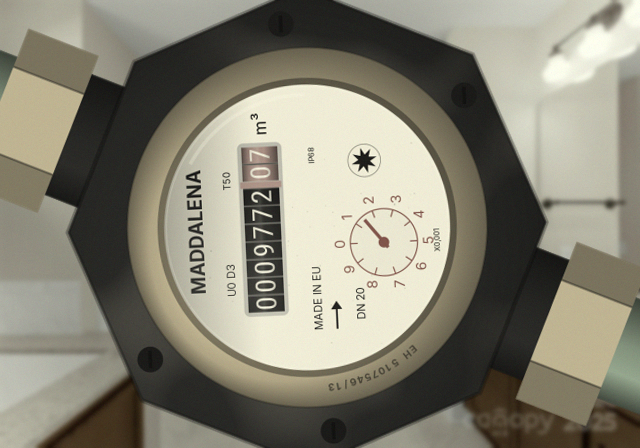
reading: {"value": 9772.071, "unit": "m³"}
